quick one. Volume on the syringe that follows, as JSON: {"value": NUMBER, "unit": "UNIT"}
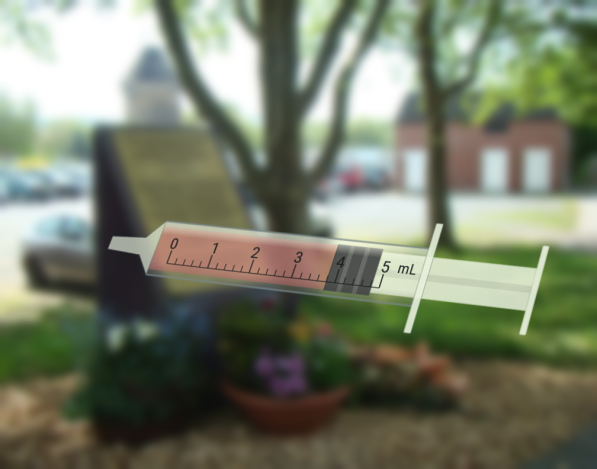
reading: {"value": 3.8, "unit": "mL"}
